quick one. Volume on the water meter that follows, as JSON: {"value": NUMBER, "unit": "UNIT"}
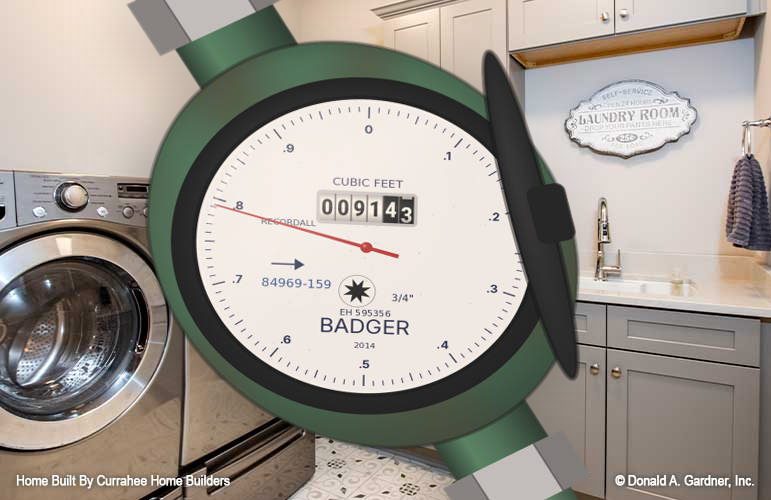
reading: {"value": 9142.79, "unit": "ft³"}
